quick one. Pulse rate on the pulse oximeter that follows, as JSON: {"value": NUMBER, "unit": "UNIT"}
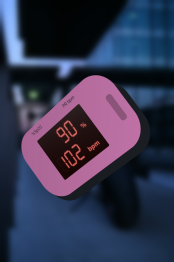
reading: {"value": 102, "unit": "bpm"}
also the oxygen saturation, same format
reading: {"value": 90, "unit": "%"}
